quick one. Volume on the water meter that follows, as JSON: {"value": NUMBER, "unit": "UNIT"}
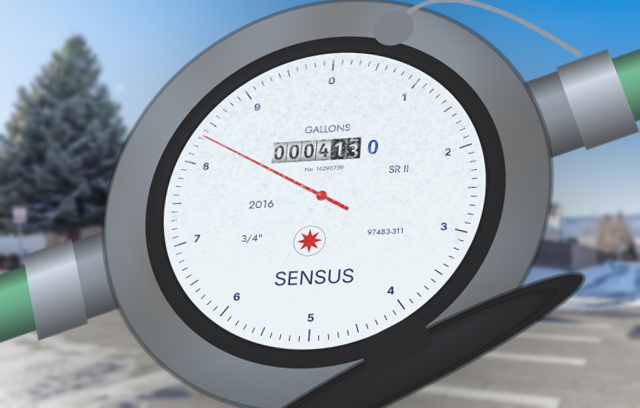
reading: {"value": 4128.3, "unit": "gal"}
